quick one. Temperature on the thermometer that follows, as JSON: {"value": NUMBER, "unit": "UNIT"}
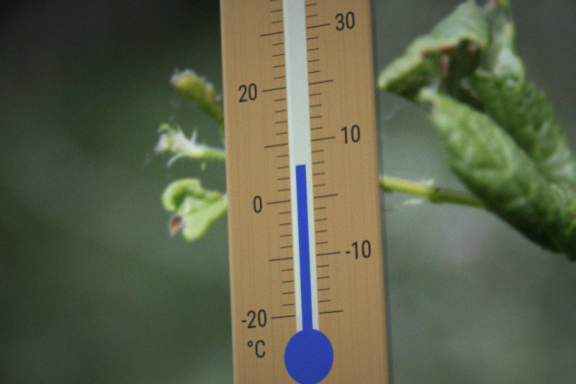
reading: {"value": 6, "unit": "°C"}
